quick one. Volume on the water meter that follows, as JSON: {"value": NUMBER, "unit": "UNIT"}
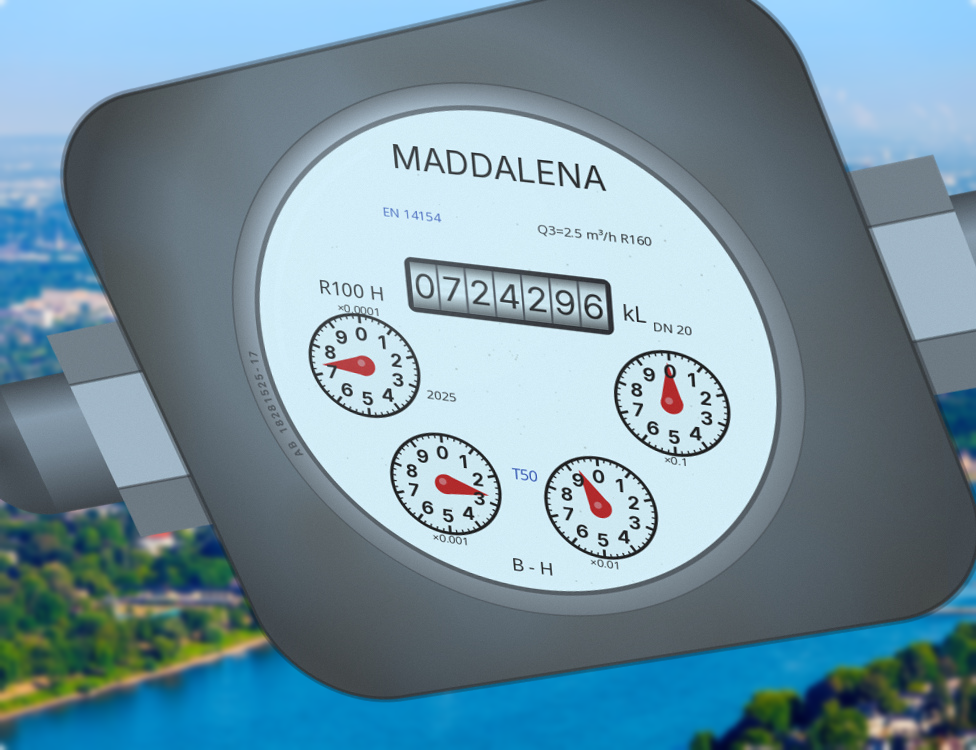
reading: {"value": 724295.9927, "unit": "kL"}
